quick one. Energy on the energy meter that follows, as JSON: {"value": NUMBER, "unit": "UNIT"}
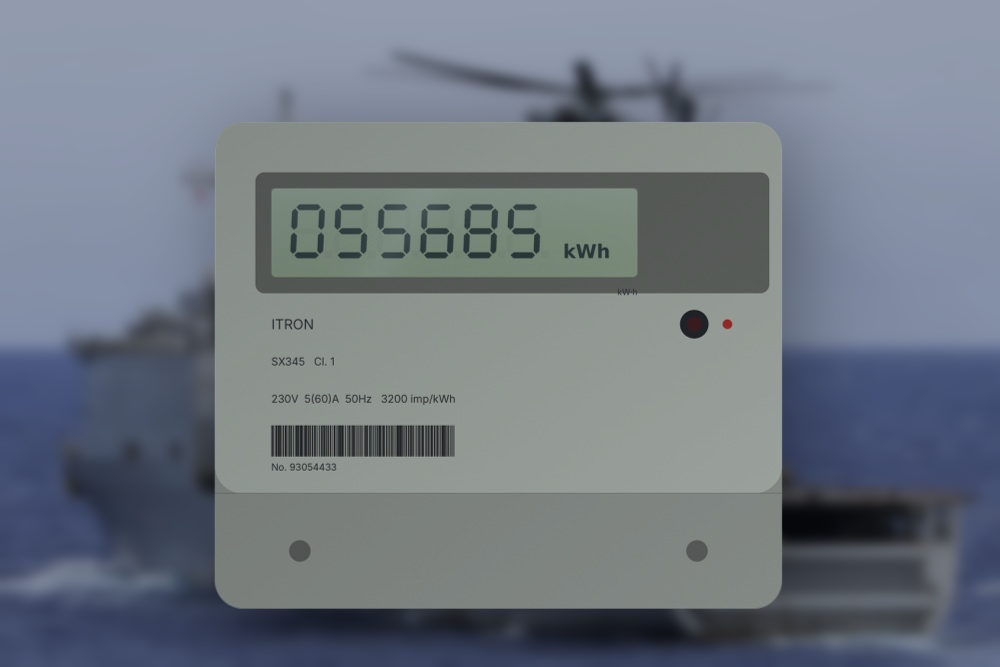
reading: {"value": 55685, "unit": "kWh"}
